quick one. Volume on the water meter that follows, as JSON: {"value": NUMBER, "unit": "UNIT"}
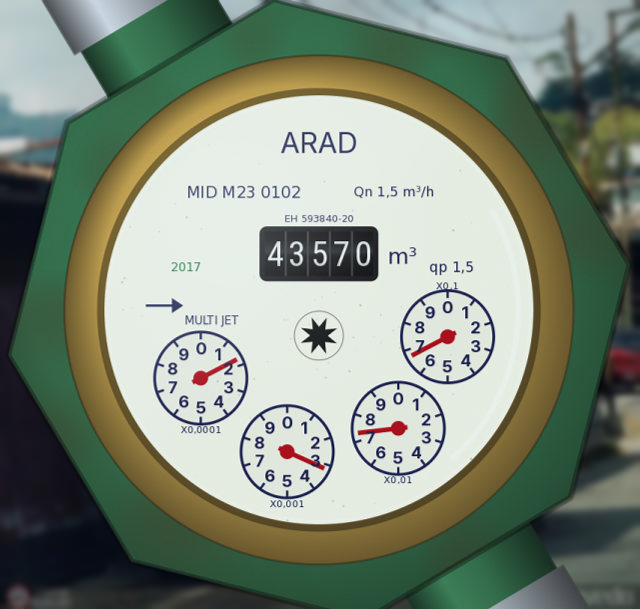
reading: {"value": 43570.6731, "unit": "m³"}
